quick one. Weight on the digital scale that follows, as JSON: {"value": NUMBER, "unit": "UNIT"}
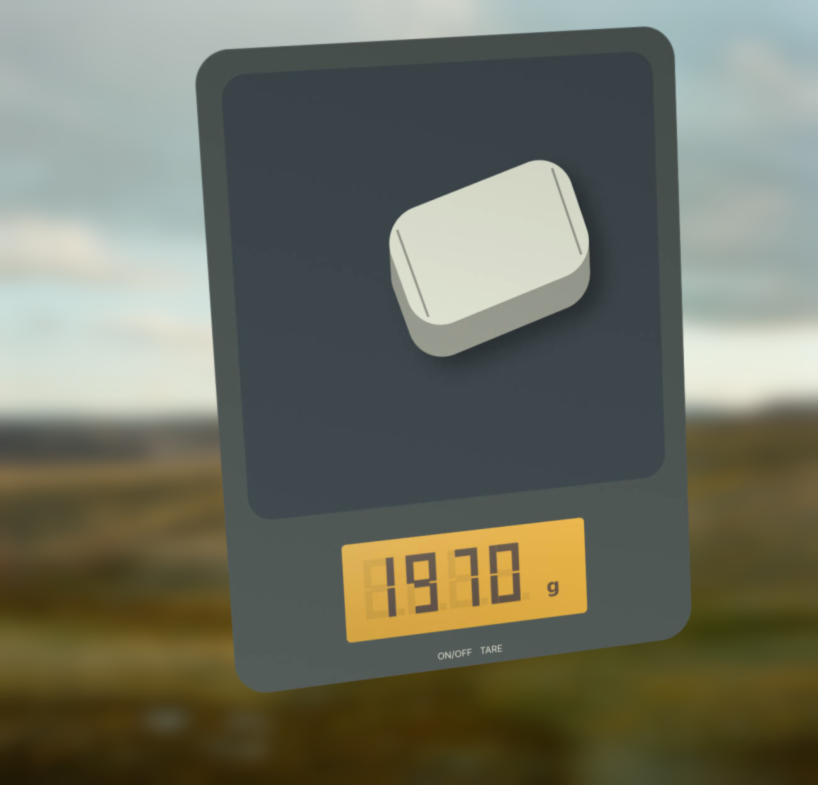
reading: {"value": 1970, "unit": "g"}
